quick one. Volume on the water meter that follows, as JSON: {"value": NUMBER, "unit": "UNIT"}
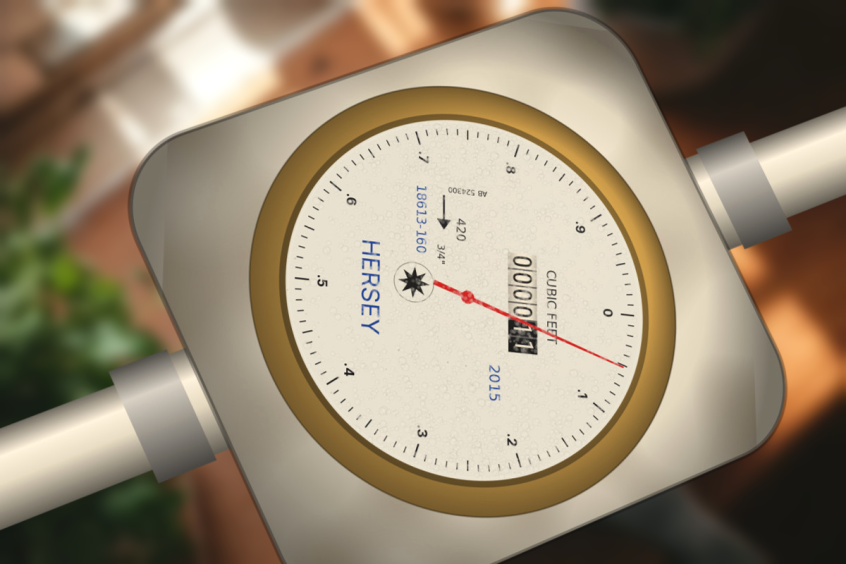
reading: {"value": 11.05, "unit": "ft³"}
